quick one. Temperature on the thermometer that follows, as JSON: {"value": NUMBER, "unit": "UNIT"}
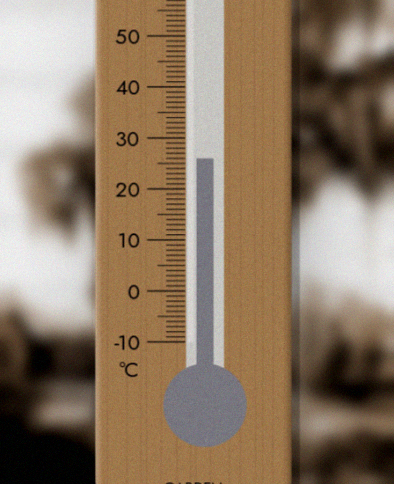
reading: {"value": 26, "unit": "°C"}
